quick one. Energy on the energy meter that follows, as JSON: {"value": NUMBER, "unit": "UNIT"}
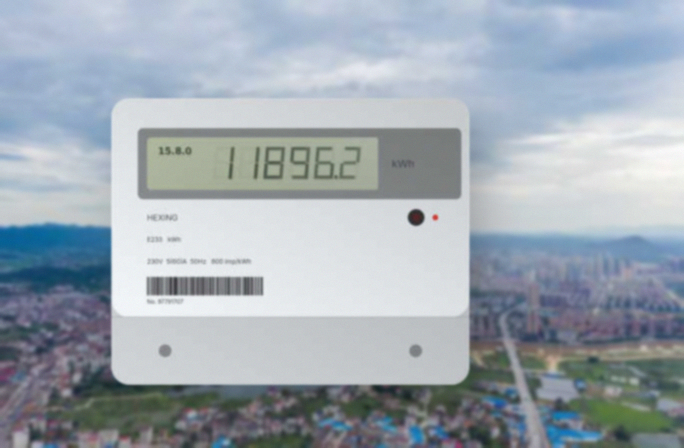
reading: {"value": 11896.2, "unit": "kWh"}
